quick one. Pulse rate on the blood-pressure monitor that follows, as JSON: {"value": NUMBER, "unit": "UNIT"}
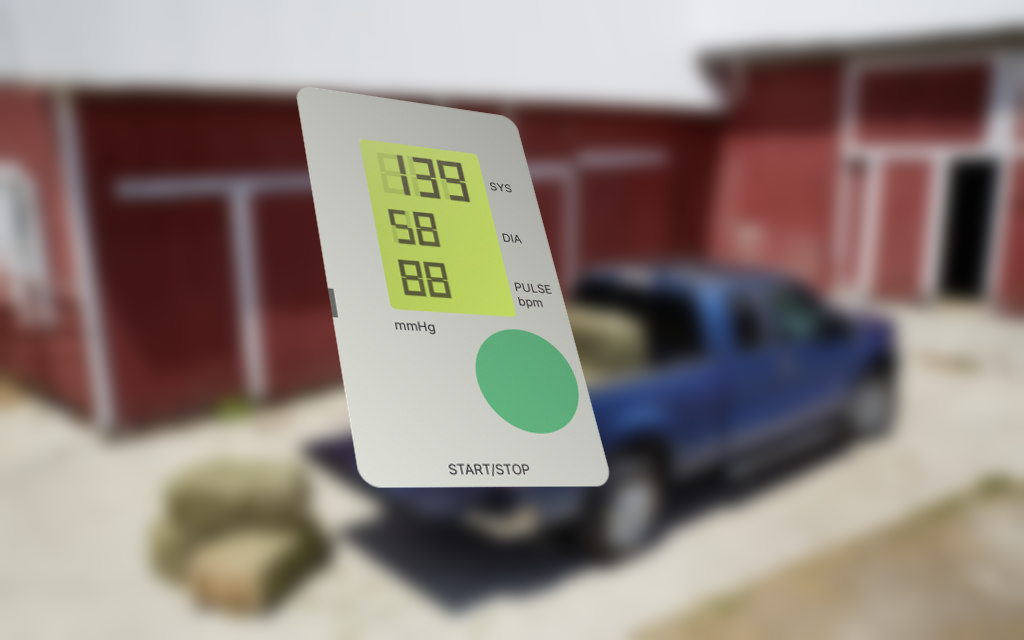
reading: {"value": 88, "unit": "bpm"}
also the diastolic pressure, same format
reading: {"value": 58, "unit": "mmHg"}
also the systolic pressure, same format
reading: {"value": 139, "unit": "mmHg"}
